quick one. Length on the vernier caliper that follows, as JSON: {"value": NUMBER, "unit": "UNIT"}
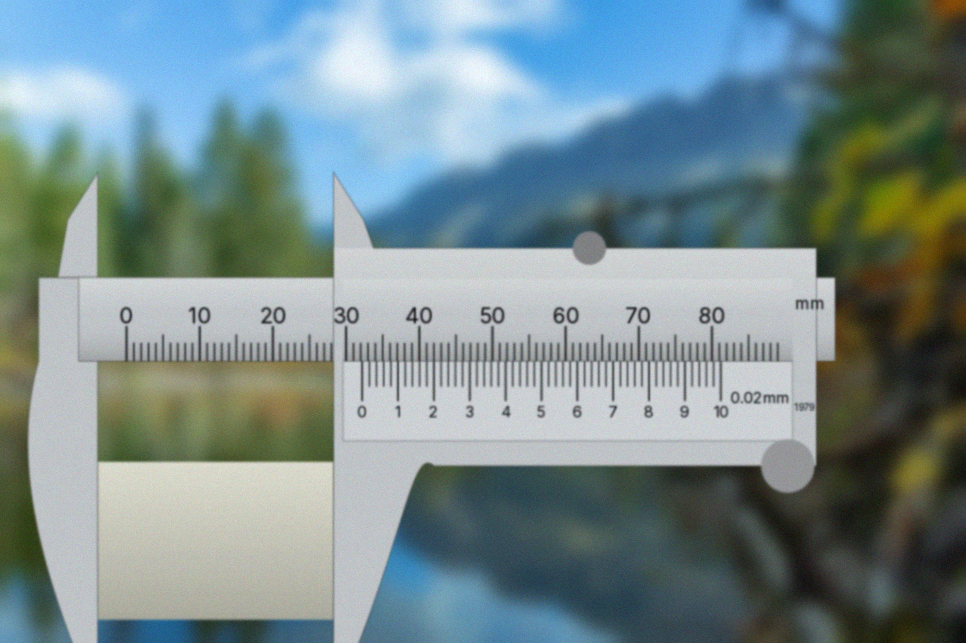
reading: {"value": 32.2, "unit": "mm"}
